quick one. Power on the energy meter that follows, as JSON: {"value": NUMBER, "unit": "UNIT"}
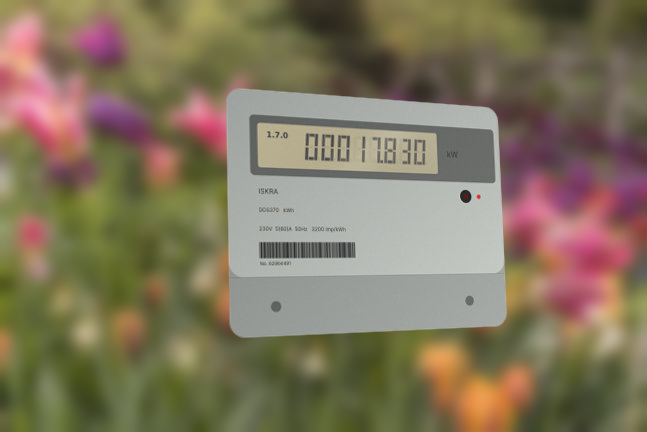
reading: {"value": 17.830, "unit": "kW"}
